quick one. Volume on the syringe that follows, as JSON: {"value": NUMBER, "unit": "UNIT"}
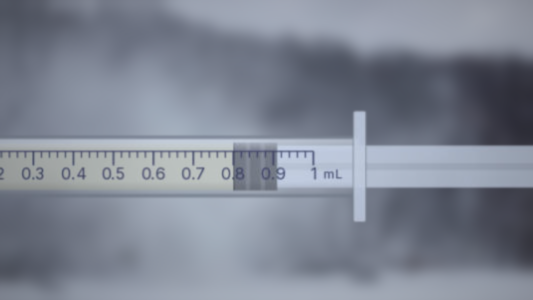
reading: {"value": 0.8, "unit": "mL"}
